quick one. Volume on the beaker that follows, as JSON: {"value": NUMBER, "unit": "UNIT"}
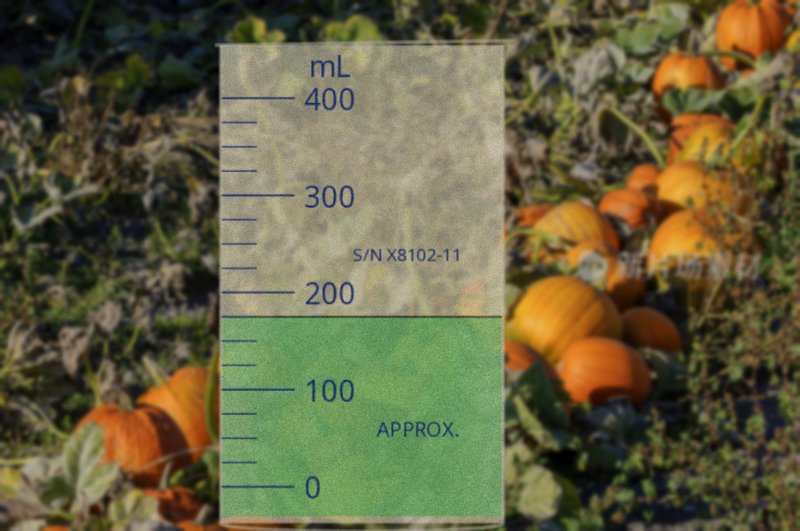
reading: {"value": 175, "unit": "mL"}
